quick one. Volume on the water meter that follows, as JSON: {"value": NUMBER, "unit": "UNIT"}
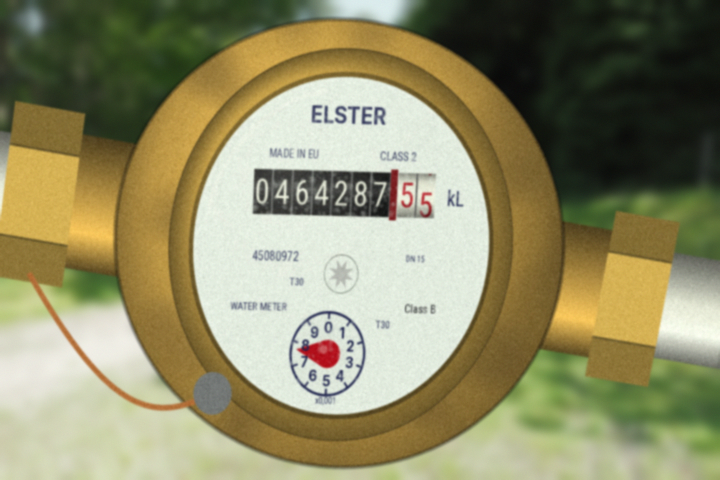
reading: {"value": 464287.547, "unit": "kL"}
